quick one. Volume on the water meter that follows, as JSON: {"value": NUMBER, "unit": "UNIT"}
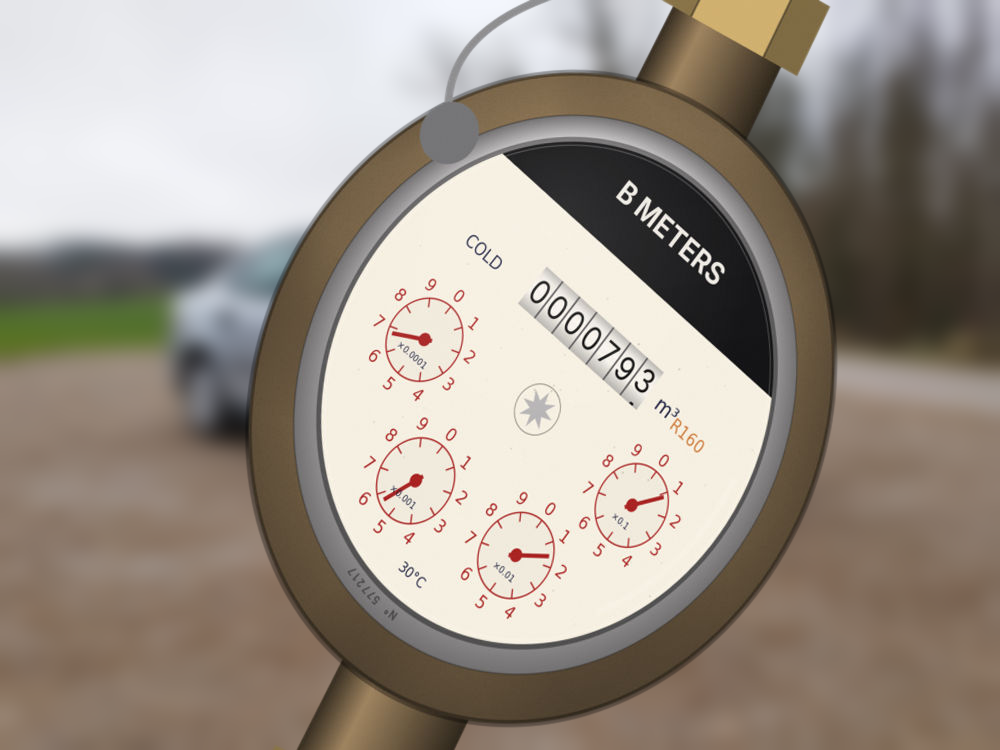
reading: {"value": 793.1156, "unit": "m³"}
